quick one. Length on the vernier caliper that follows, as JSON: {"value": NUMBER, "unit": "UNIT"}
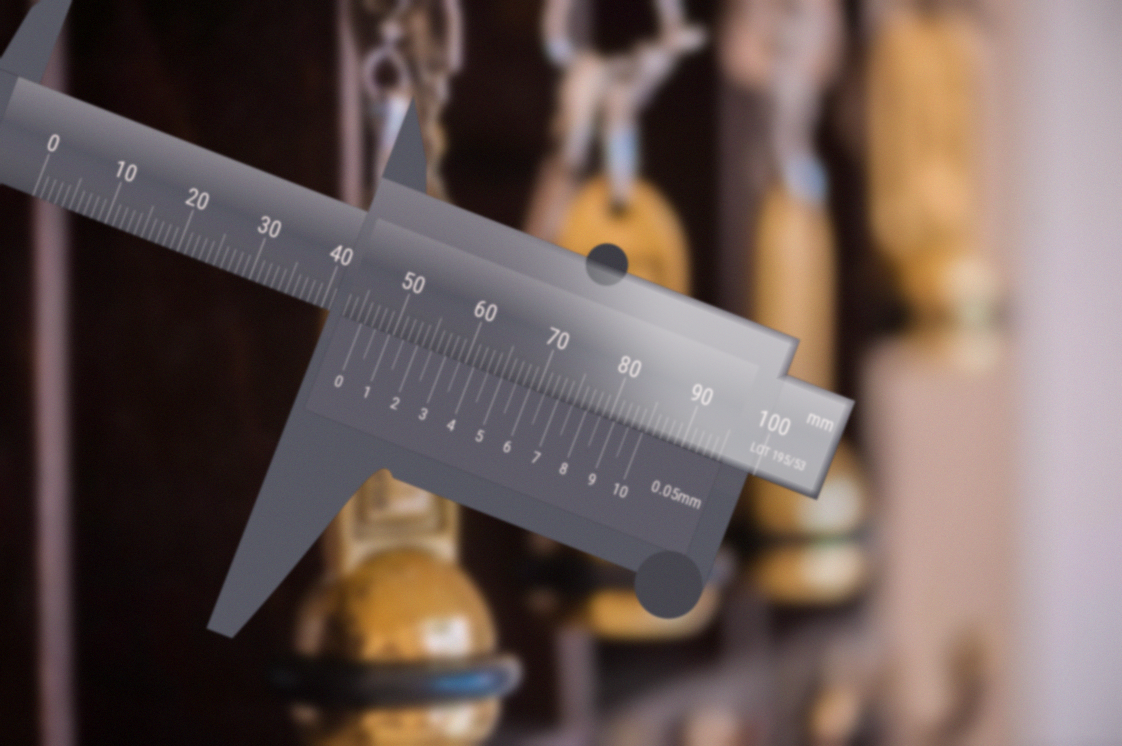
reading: {"value": 45.6, "unit": "mm"}
